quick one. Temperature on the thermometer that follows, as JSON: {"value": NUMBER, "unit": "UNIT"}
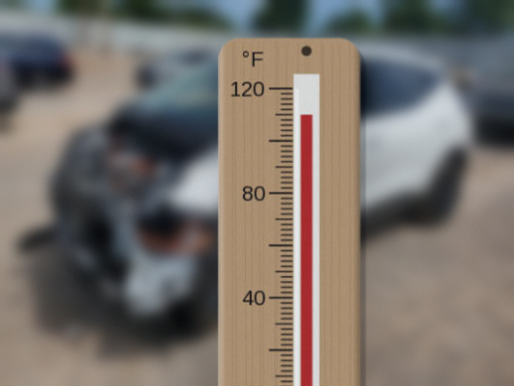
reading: {"value": 110, "unit": "°F"}
